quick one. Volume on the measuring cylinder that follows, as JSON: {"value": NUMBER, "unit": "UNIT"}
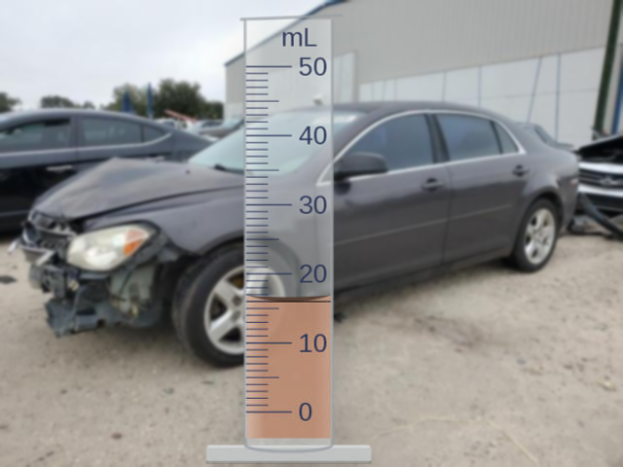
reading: {"value": 16, "unit": "mL"}
